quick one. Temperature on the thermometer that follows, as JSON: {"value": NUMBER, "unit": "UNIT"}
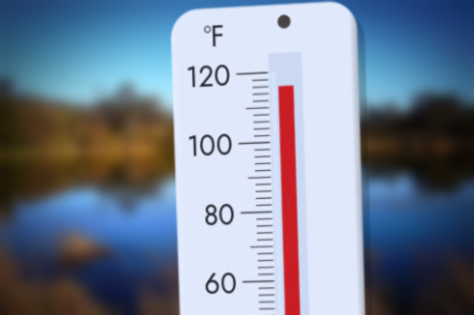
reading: {"value": 116, "unit": "°F"}
